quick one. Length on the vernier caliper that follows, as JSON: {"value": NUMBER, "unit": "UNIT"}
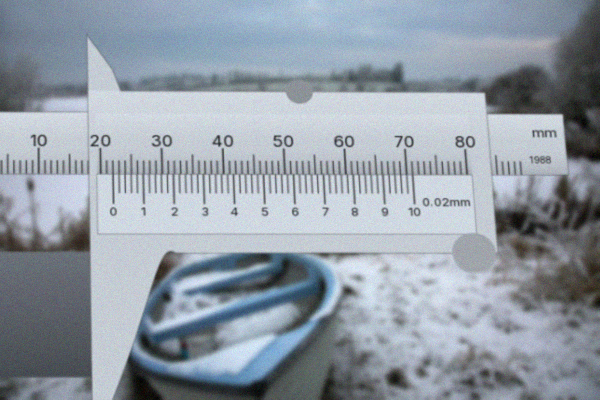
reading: {"value": 22.0, "unit": "mm"}
